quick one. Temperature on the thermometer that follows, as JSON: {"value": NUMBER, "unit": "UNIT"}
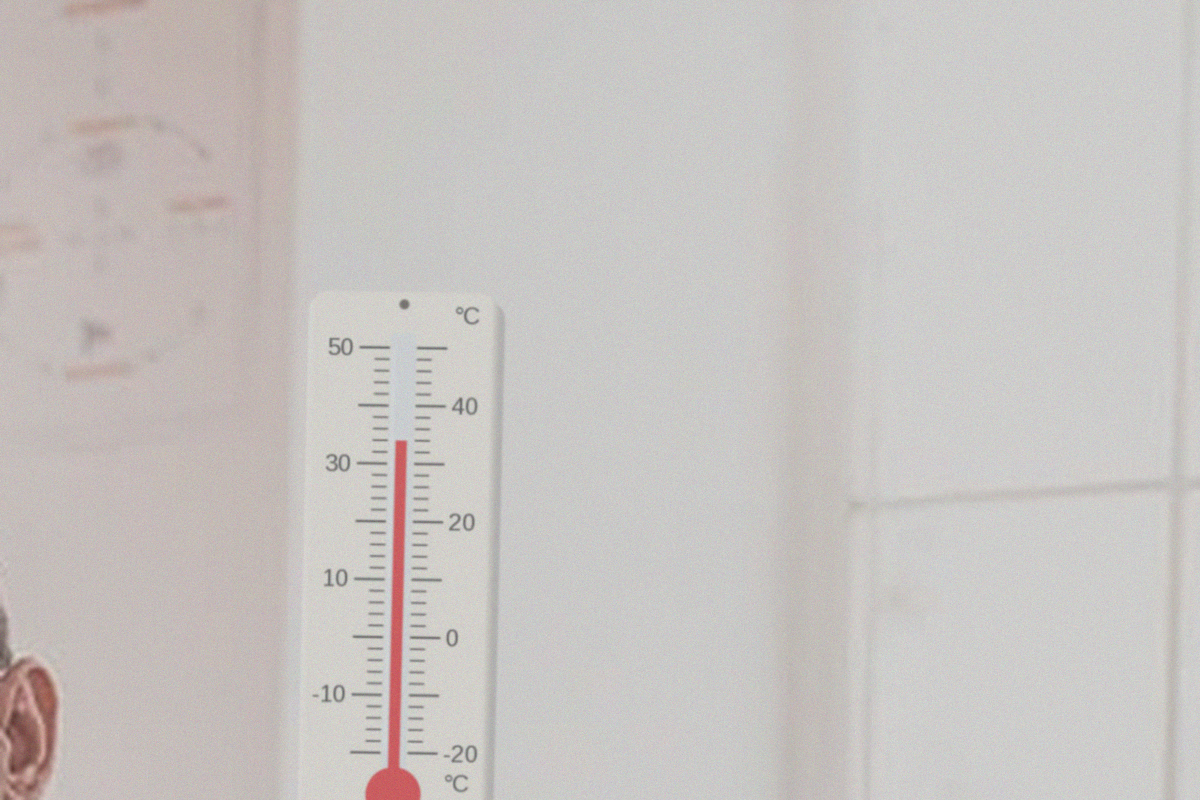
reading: {"value": 34, "unit": "°C"}
